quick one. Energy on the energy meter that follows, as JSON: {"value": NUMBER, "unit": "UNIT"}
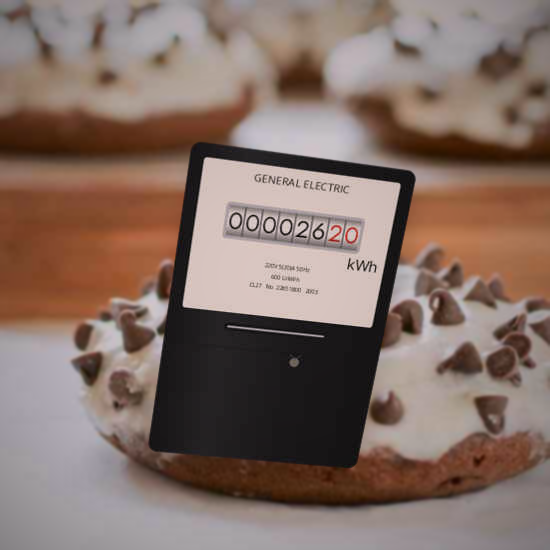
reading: {"value": 26.20, "unit": "kWh"}
